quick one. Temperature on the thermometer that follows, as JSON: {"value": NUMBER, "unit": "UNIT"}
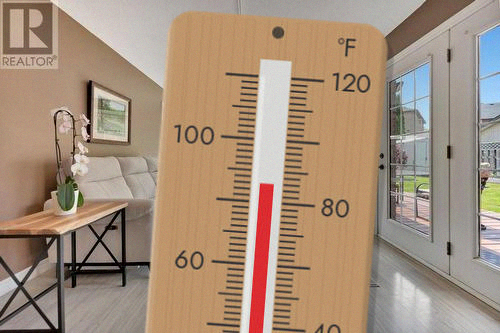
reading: {"value": 86, "unit": "°F"}
